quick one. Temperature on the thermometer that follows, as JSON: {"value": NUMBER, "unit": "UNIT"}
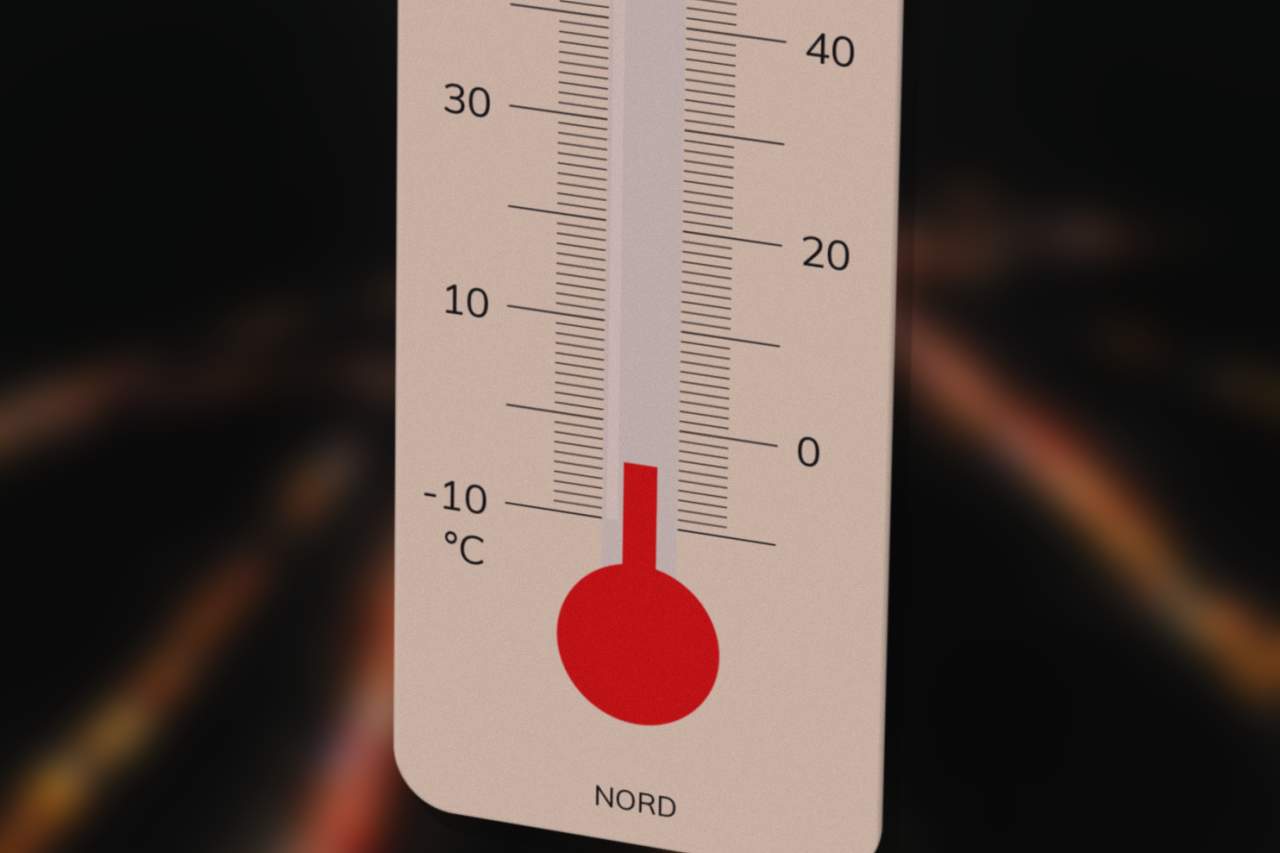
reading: {"value": -4, "unit": "°C"}
